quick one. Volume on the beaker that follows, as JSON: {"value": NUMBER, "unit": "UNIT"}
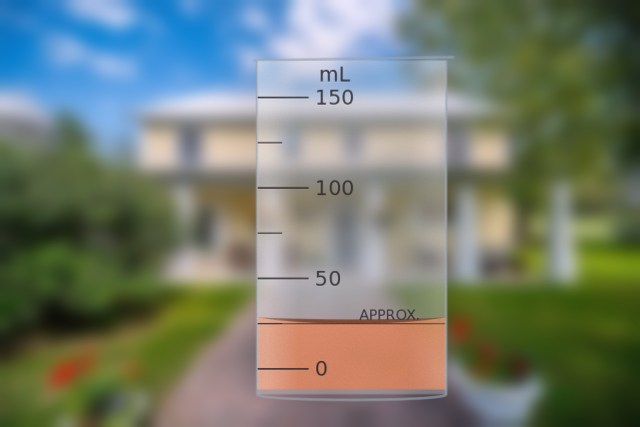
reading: {"value": 25, "unit": "mL"}
